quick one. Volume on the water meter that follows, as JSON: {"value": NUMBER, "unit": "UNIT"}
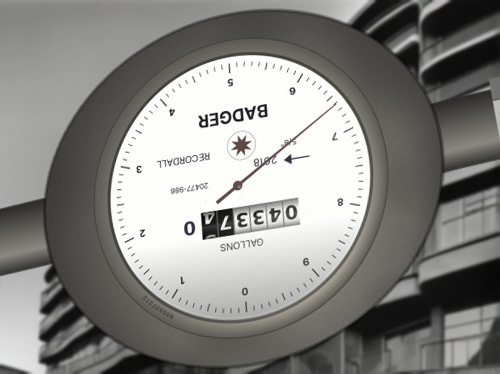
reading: {"value": 433736.6, "unit": "gal"}
